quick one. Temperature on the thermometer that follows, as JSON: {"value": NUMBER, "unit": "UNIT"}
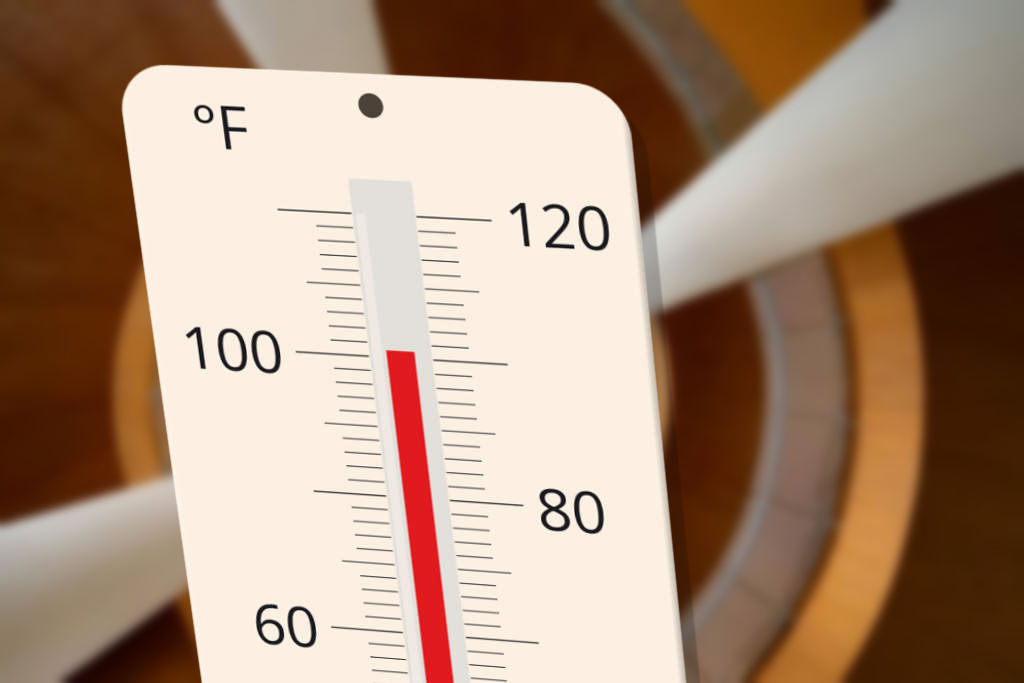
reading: {"value": 101, "unit": "°F"}
